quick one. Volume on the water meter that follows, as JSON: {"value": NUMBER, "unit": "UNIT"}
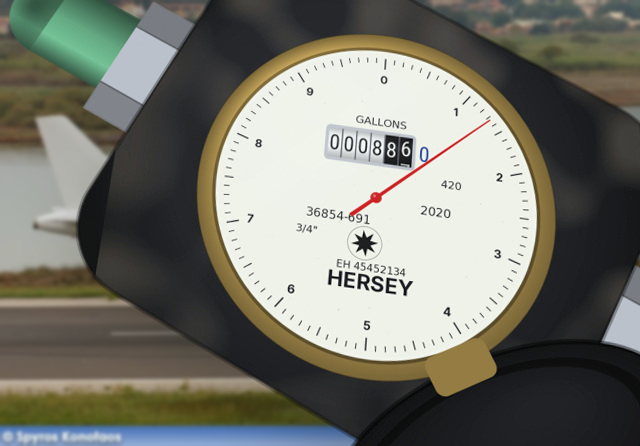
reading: {"value": 8861.3, "unit": "gal"}
